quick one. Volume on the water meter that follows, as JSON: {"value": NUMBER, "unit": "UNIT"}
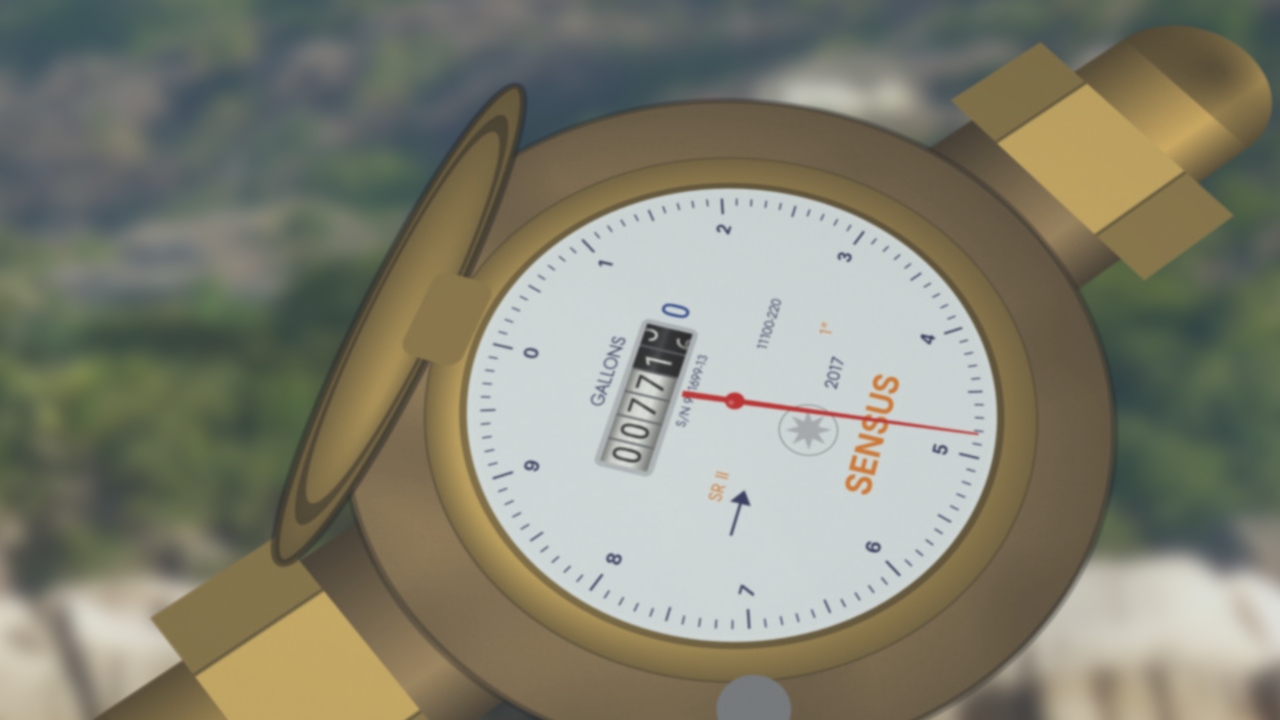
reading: {"value": 77154.8, "unit": "gal"}
